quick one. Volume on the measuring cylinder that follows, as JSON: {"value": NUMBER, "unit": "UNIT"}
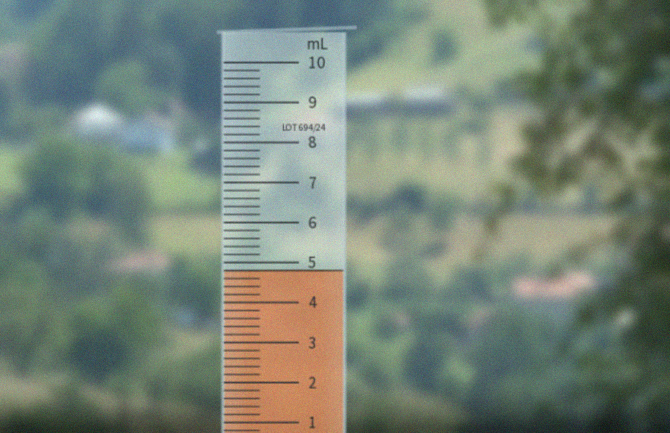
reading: {"value": 4.8, "unit": "mL"}
